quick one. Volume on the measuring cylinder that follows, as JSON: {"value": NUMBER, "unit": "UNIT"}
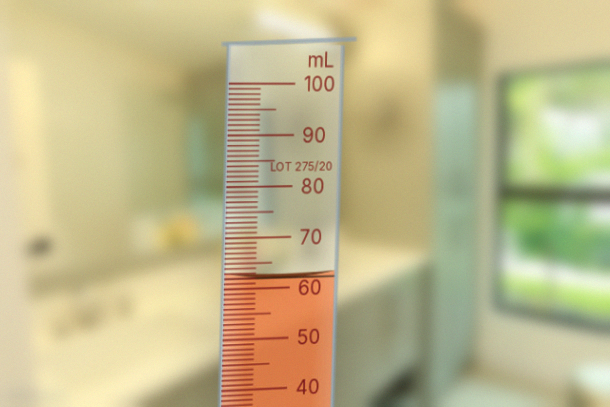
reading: {"value": 62, "unit": "mL"}
